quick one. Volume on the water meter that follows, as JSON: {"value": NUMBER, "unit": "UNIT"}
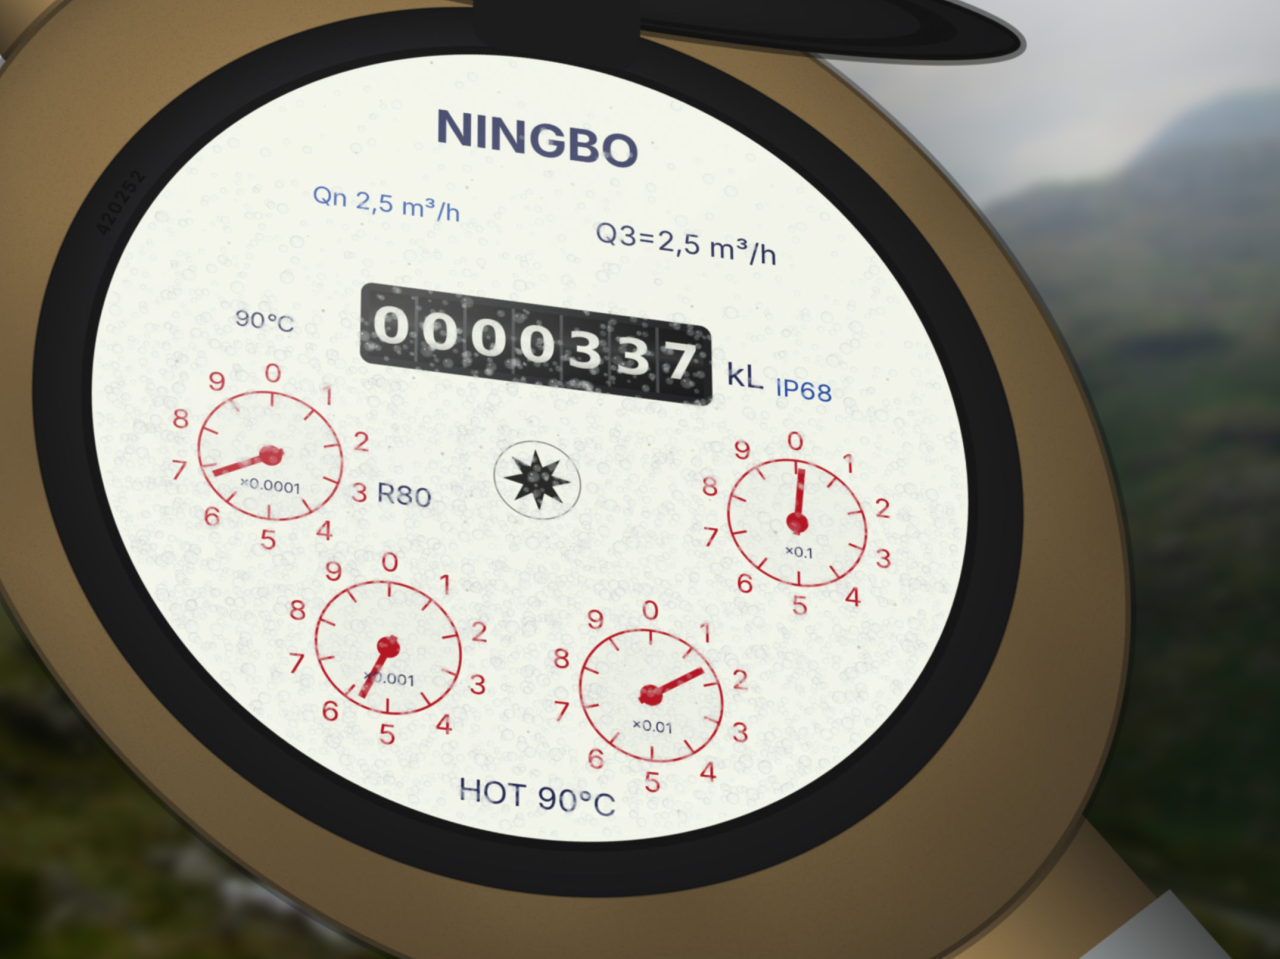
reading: {"value": 337.0156, "unit": "kL"}
